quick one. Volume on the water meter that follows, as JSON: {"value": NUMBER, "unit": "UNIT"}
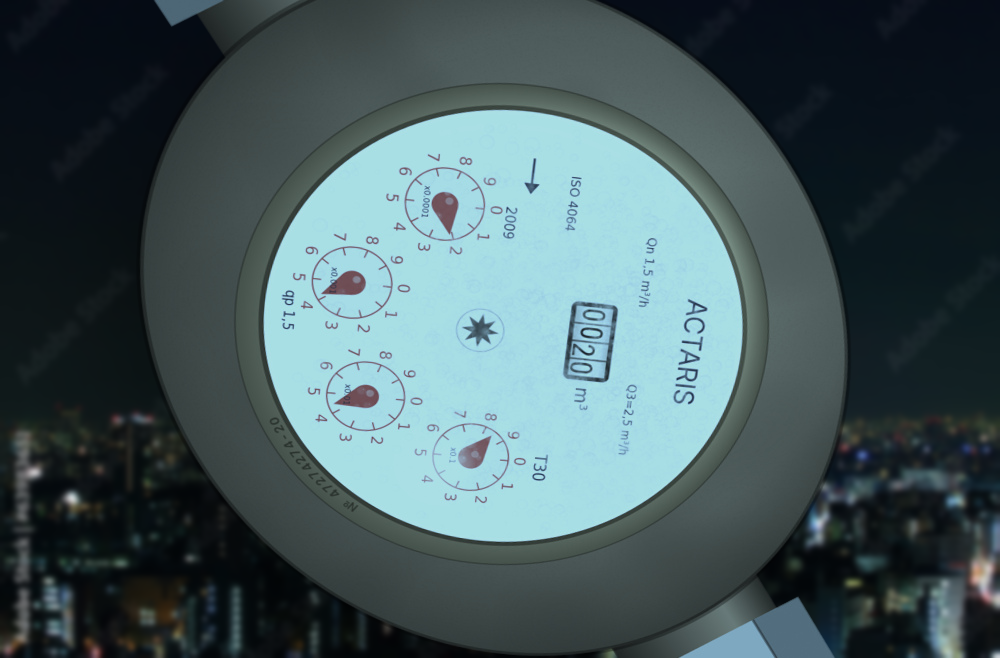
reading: {"value": 19.8442, "unit": "m³"}
